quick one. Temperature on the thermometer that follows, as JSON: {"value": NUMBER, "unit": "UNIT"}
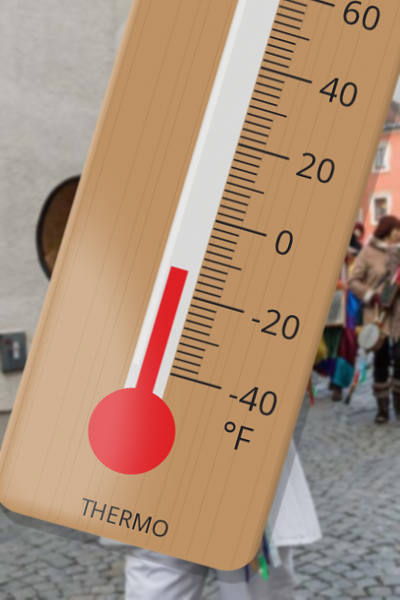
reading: {"value": -14, "unit": "°F"}
